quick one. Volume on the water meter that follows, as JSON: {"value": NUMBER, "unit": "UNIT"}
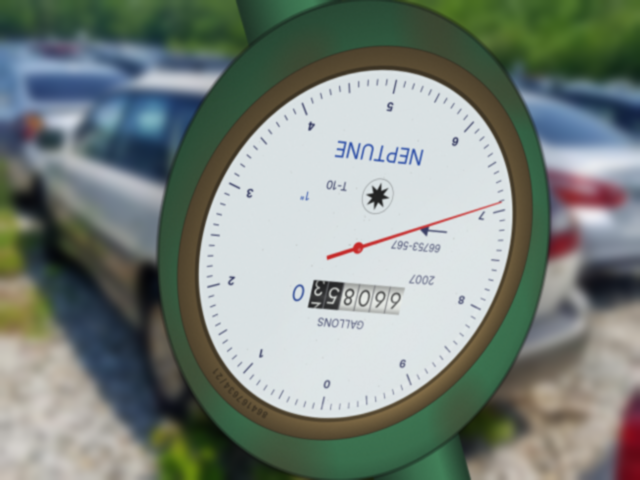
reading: {"value": 6608526.9, "unit": "gal"}
